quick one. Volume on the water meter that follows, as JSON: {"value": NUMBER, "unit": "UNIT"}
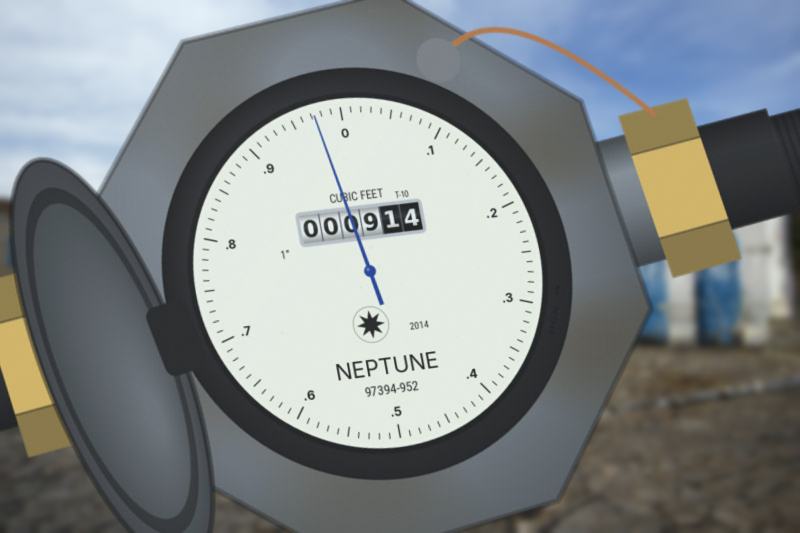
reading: {"value": 913.97, "unit": "ft³"}
